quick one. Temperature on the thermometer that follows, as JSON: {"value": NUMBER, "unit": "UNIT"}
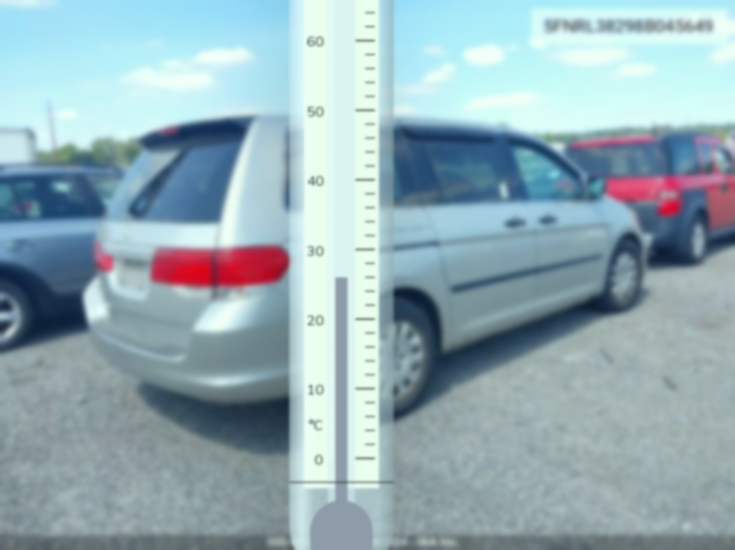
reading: {"value": 26, "unit": "°C"}
